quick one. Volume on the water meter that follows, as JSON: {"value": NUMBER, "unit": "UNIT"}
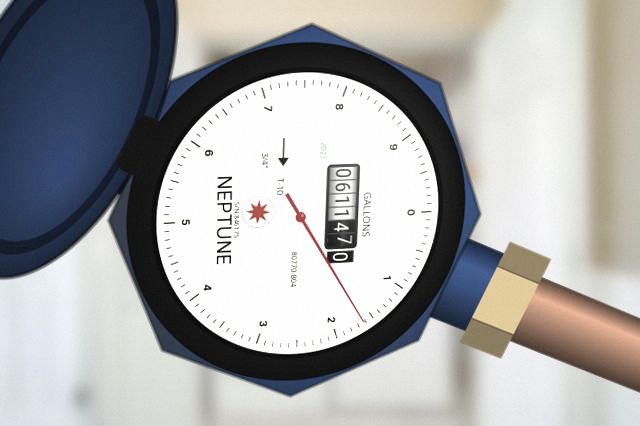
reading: {"value": 611471.6, "unit": "gal"}
